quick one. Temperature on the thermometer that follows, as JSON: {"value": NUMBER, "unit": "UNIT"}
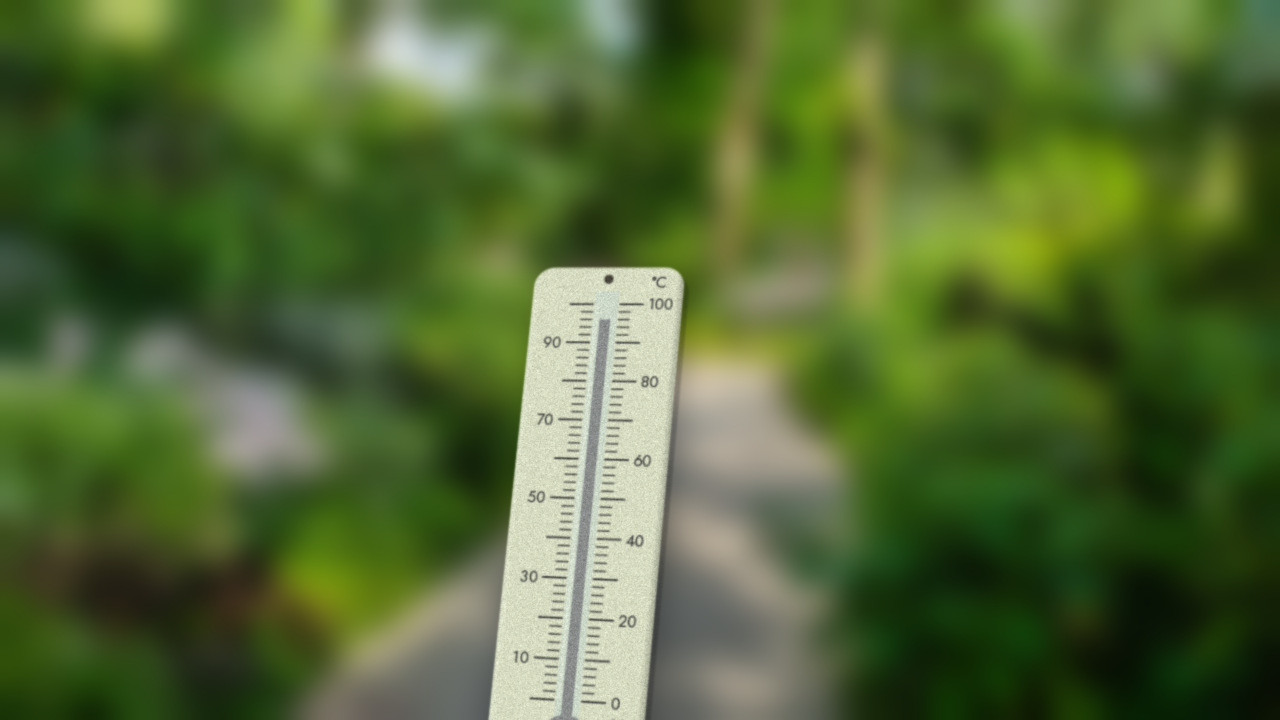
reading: {"value": 96, "unit": "°C"}
